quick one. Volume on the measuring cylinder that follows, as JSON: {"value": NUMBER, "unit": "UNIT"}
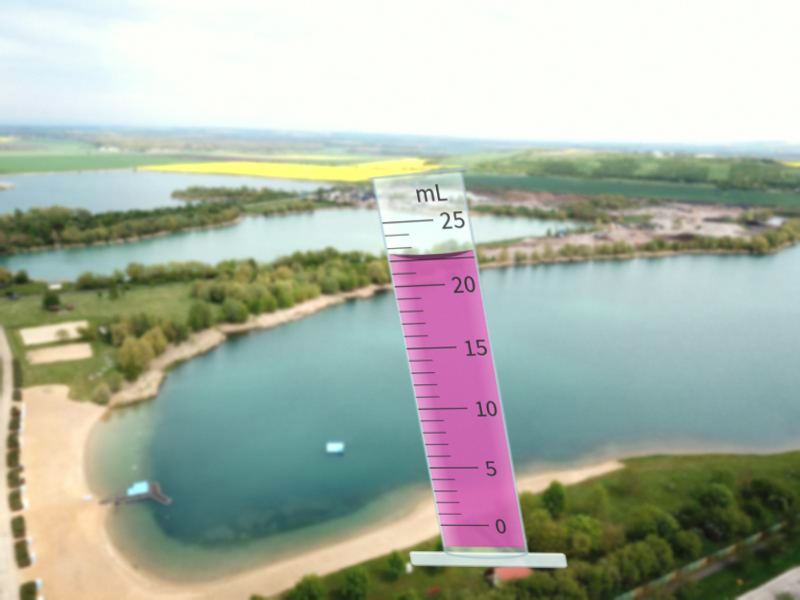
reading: {"value": 22, "unit": "mL"}
